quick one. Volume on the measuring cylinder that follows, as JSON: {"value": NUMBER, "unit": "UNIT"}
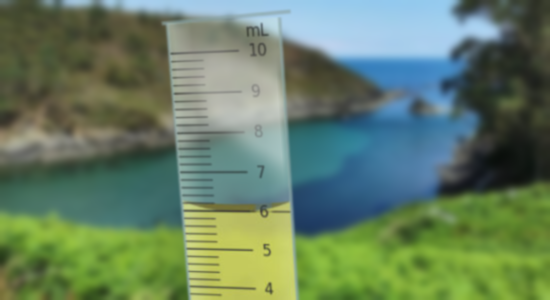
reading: {"value": 6, "unit": "mL"}
